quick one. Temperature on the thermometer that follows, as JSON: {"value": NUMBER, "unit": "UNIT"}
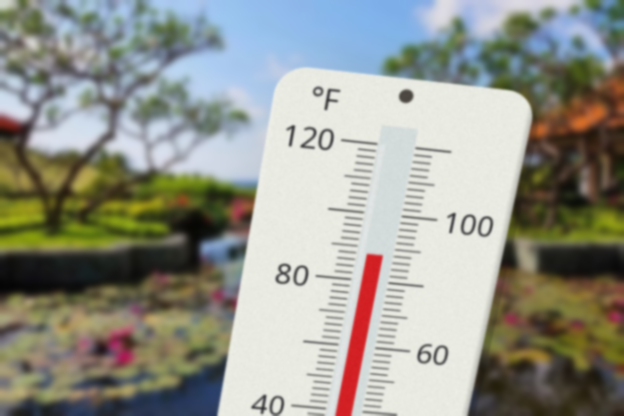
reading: {"value": 88, "unit": "°F"}
